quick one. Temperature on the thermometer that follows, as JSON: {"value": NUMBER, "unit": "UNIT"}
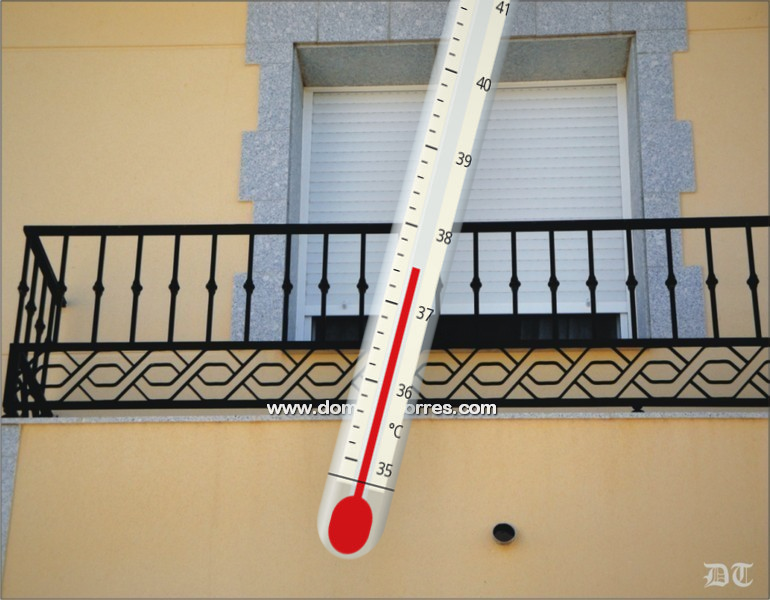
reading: {"value": 37.5, "unit": "°C"}
